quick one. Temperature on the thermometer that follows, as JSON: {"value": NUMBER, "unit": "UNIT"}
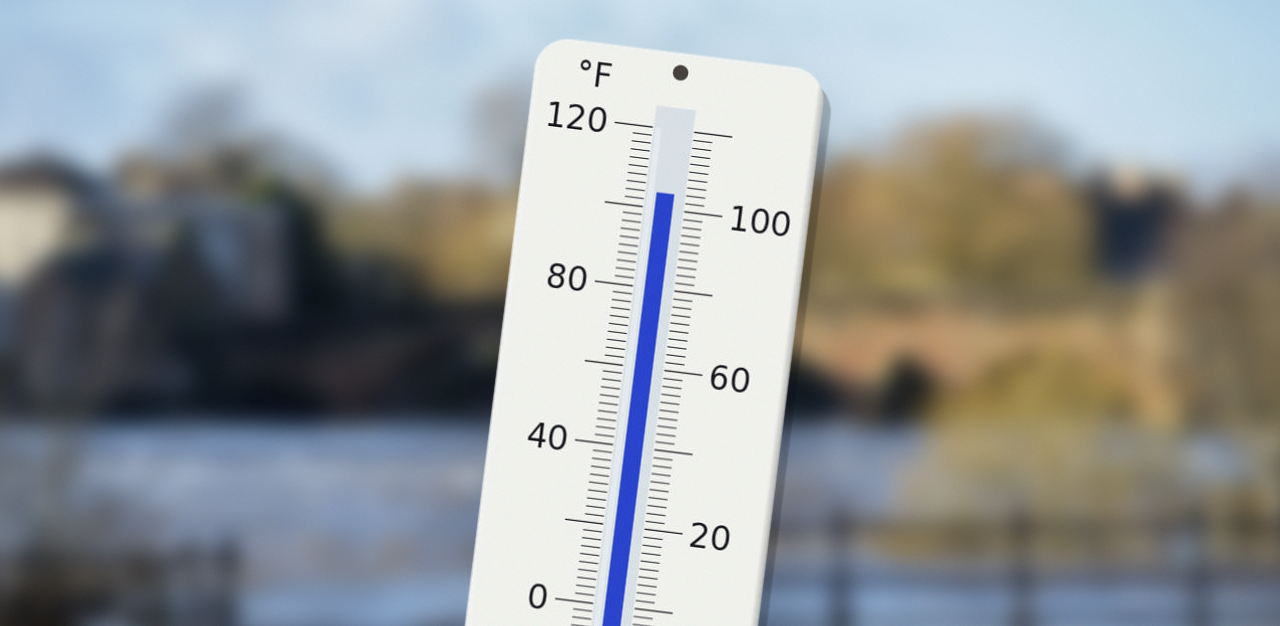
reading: {"value": 104, "unit": "°F"}
